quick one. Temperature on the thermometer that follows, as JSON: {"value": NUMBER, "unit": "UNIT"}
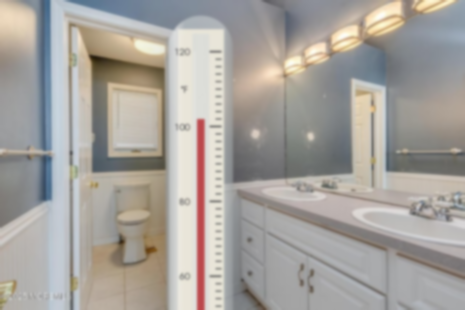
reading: {"value": 102, "unit": "°F"}
